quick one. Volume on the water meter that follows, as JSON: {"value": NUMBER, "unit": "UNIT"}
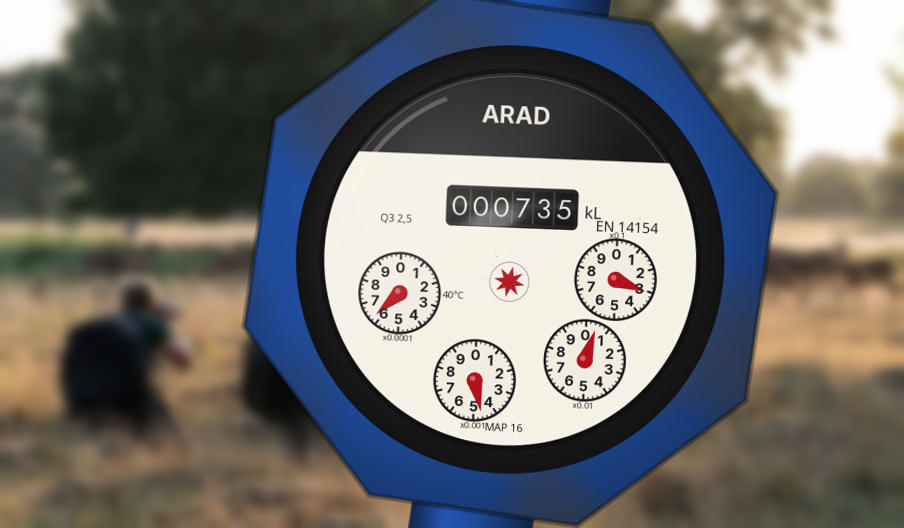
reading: {"value": 735.3046, "unit": "kL"}
